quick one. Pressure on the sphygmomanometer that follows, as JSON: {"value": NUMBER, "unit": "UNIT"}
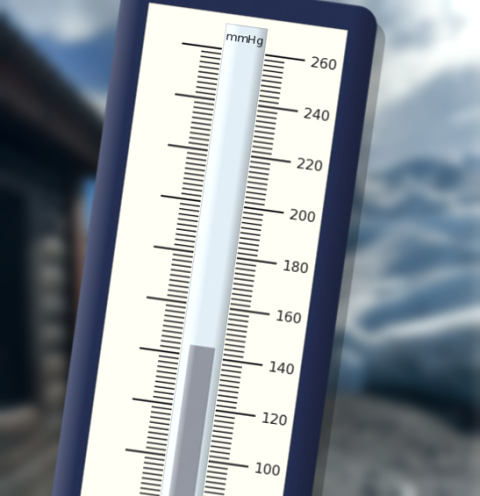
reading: {"value": 144, "unit": "mmHg"}
